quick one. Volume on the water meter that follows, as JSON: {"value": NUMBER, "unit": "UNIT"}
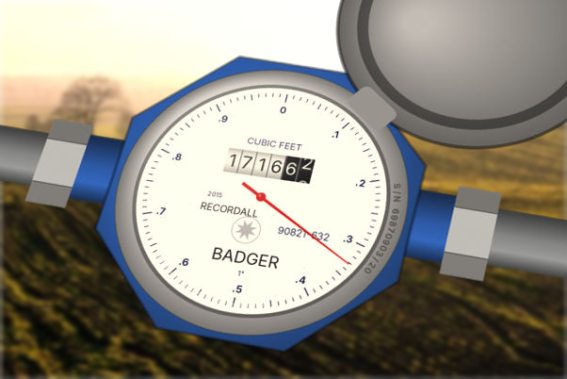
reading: {"value": 171662.33, "unit": "ft³"}
